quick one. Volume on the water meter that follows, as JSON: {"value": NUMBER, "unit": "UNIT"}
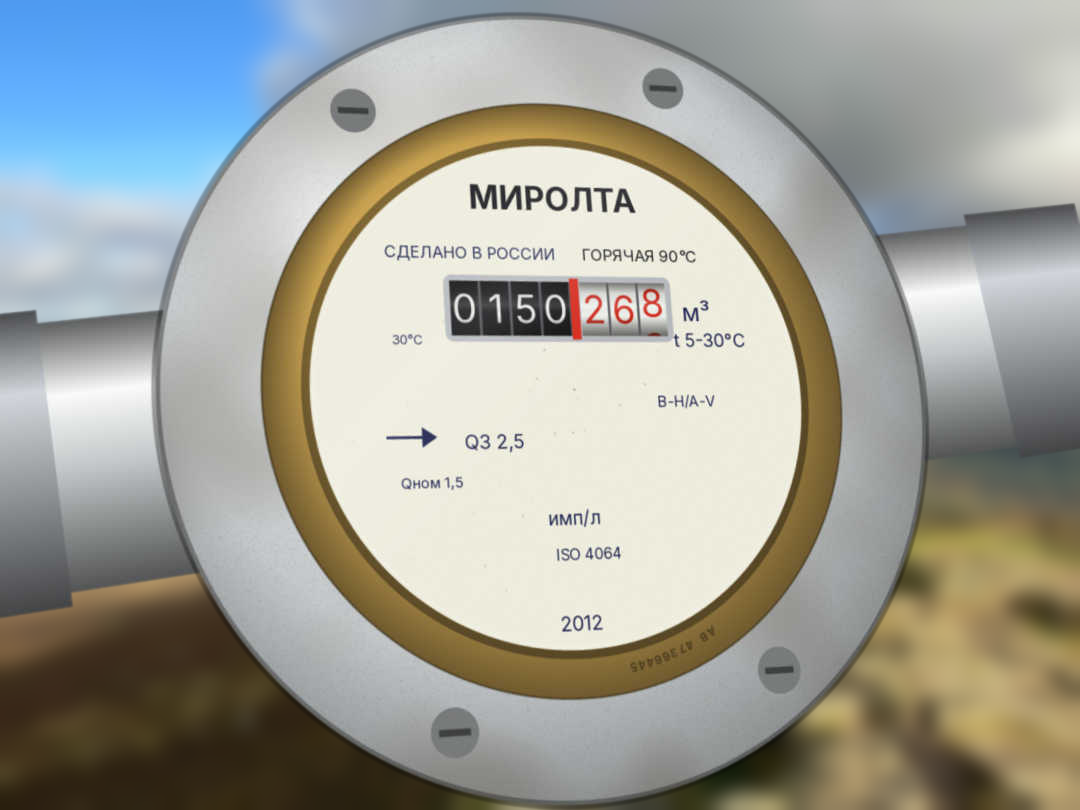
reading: {"value": 150.268, "unit": "m³"}
